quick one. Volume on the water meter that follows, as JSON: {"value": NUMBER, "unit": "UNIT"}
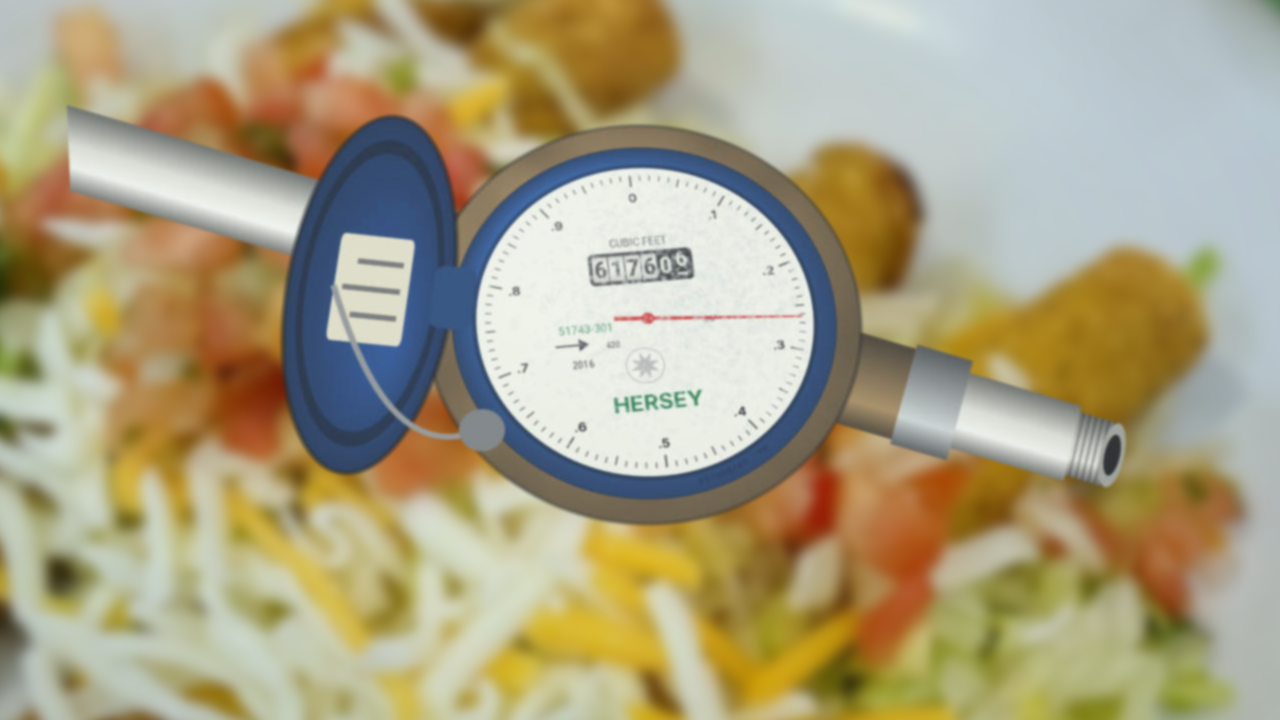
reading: {"value": 617606.26, "unit": "ft³"}
